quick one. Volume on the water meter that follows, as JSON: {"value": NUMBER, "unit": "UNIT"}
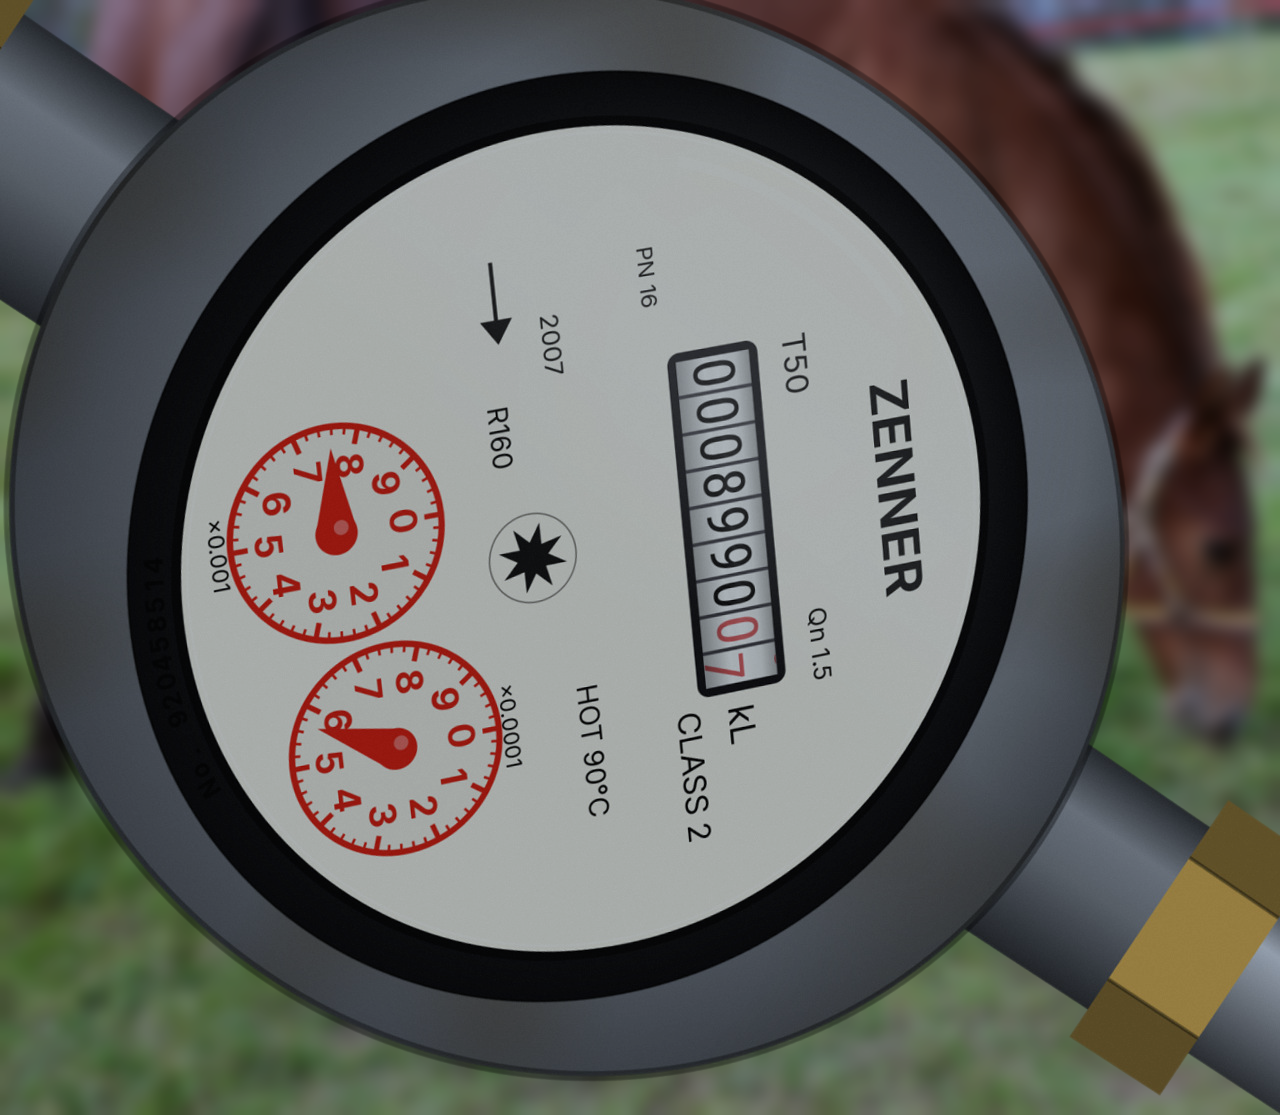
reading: {"value": 8990.0675, "unit": "kL"}
